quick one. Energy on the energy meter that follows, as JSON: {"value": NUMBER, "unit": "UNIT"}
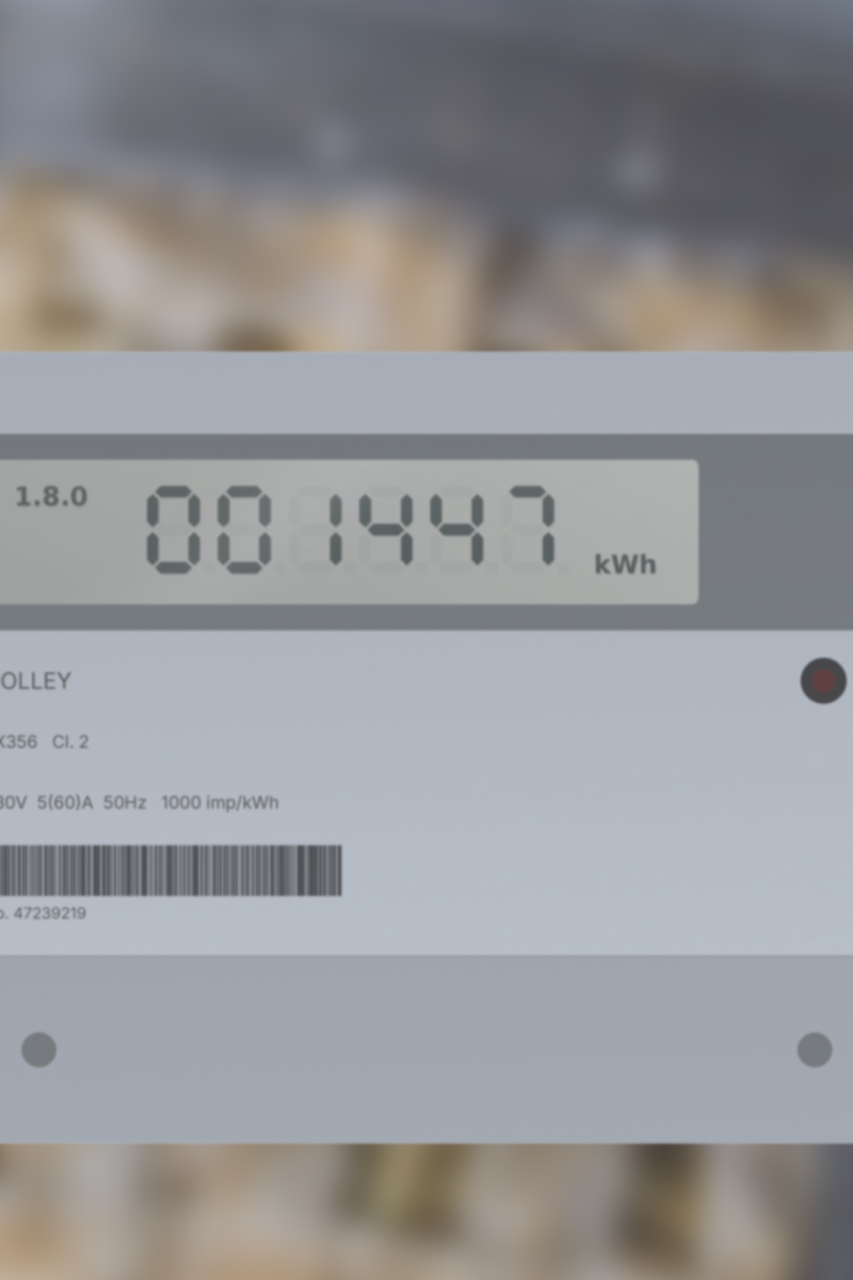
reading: {"value": 1447, "unit": "kWh"}
